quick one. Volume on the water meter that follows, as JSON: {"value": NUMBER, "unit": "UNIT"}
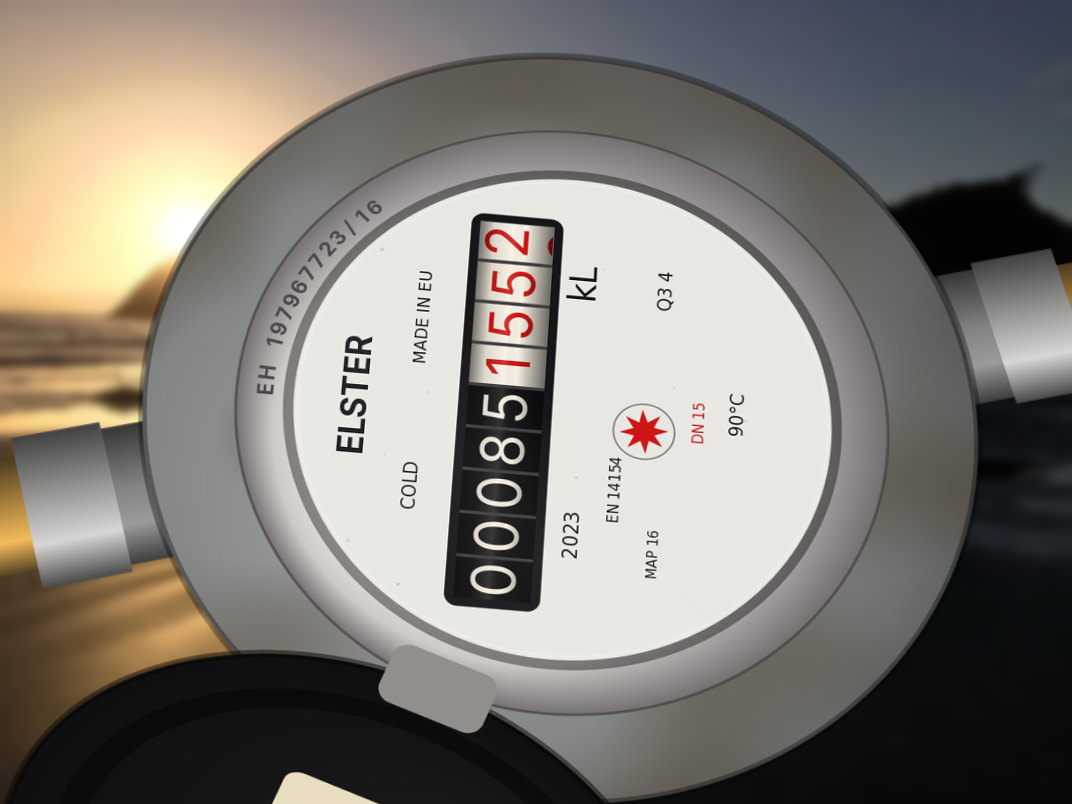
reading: {"value": 85.1552, "unit": "kL"}
